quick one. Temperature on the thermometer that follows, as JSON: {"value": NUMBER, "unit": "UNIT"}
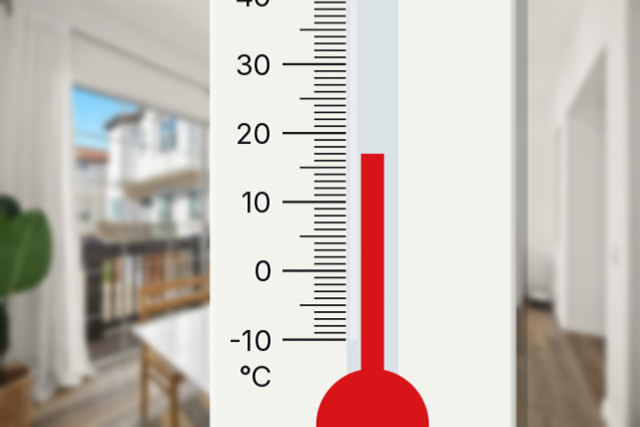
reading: {"value": 17, "unit": "°C"}
